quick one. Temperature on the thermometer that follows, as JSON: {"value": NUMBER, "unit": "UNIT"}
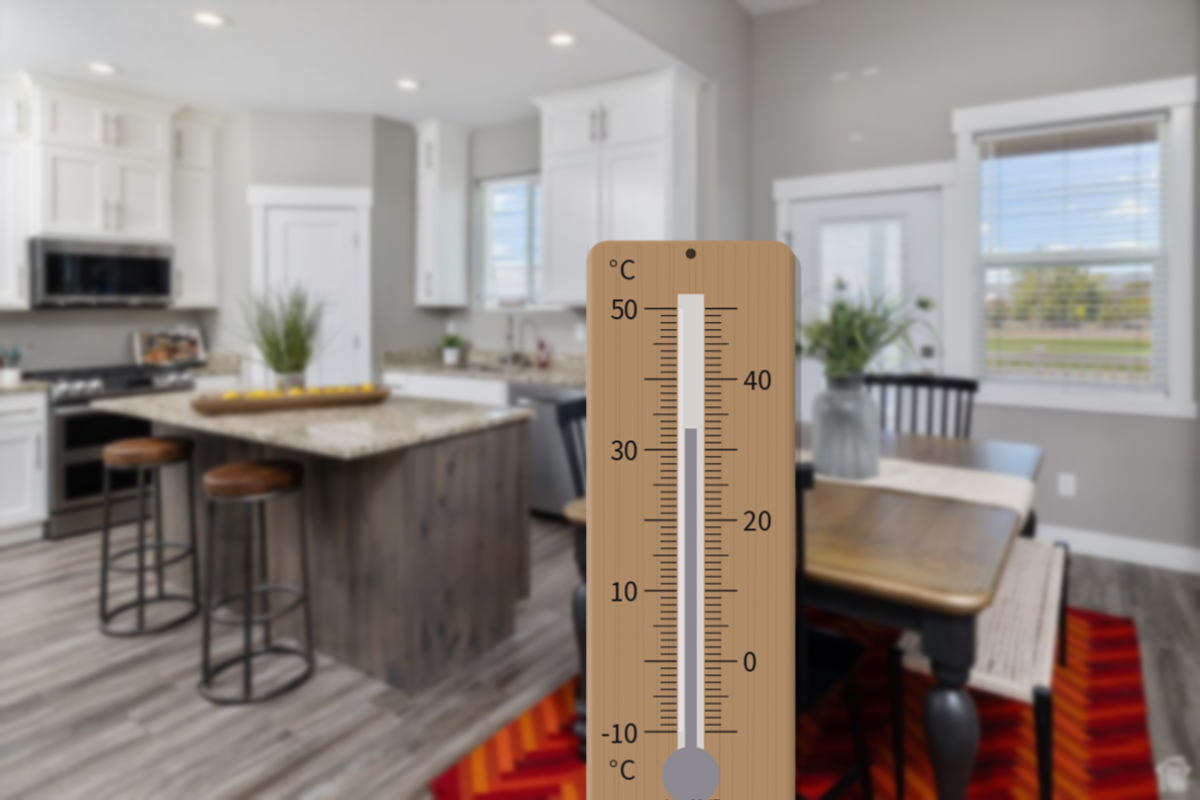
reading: {"value": 33, "unit": "°C"}
